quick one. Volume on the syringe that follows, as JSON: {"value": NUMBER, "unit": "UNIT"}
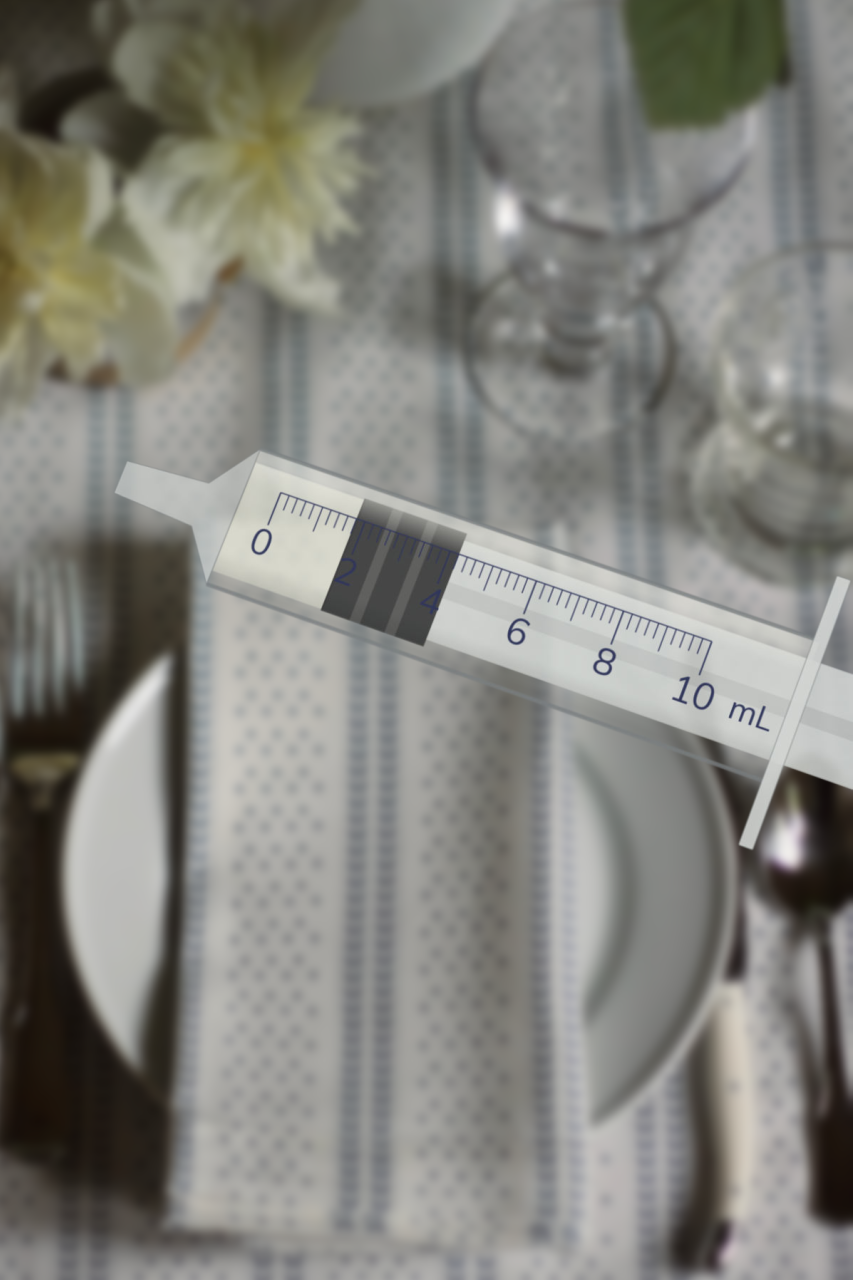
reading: {"value": 1.8, "unit": "mL"}
